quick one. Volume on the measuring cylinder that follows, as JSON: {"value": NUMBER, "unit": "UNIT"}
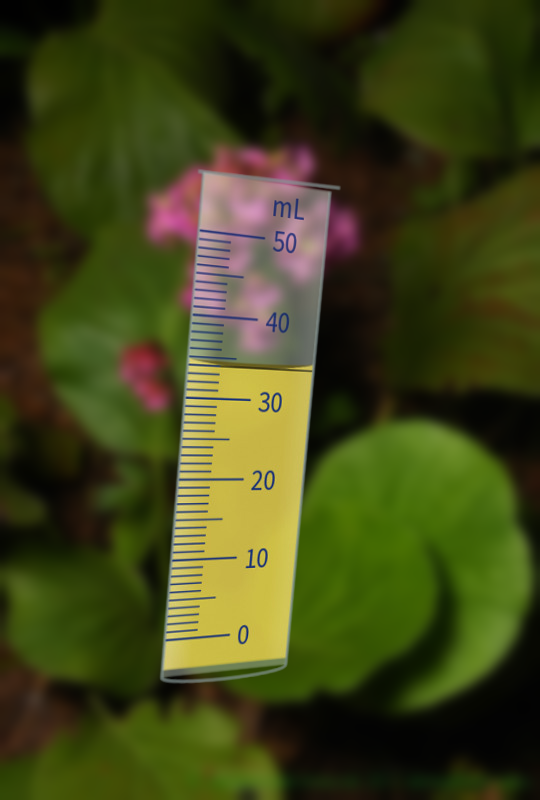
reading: {"value": 34, "unit": "mL"}
